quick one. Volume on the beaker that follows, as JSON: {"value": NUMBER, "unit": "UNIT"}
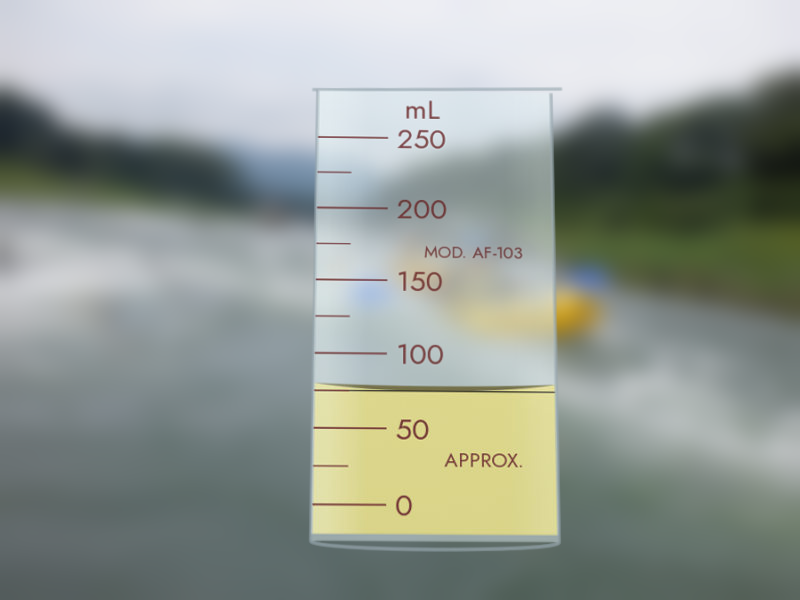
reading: {"value": 75, "unit": "mL"}
